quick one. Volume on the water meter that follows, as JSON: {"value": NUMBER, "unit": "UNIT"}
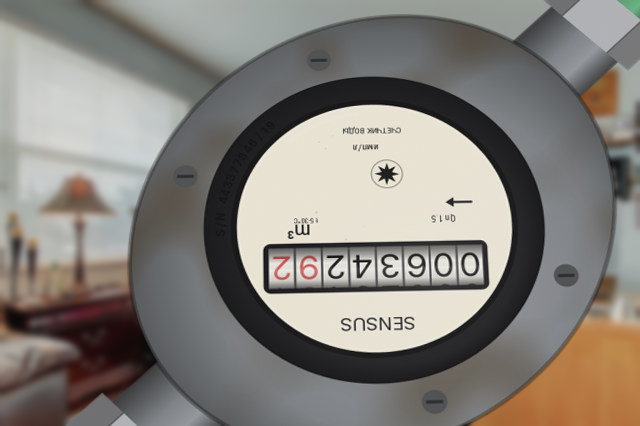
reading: {"value": 6342.92, "unit": "m³"}
